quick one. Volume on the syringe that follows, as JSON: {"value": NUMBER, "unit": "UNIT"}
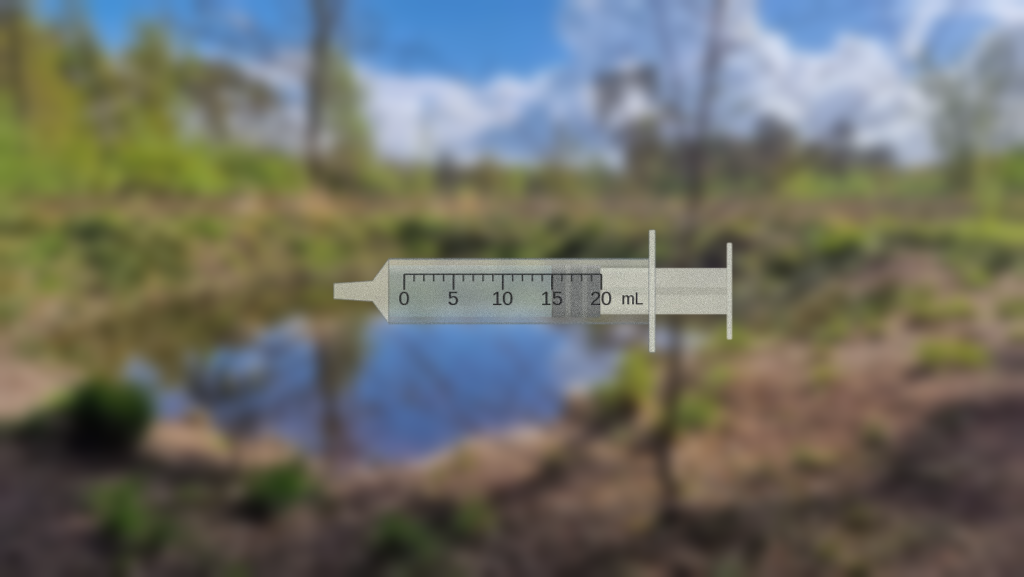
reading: {"value": 15, "unit": "mL"}
